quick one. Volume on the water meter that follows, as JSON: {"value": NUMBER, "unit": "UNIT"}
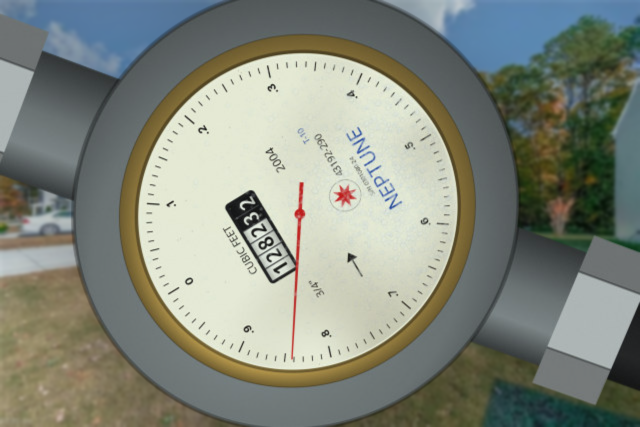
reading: {"value": 128231.84, "unit": "ft³"}
